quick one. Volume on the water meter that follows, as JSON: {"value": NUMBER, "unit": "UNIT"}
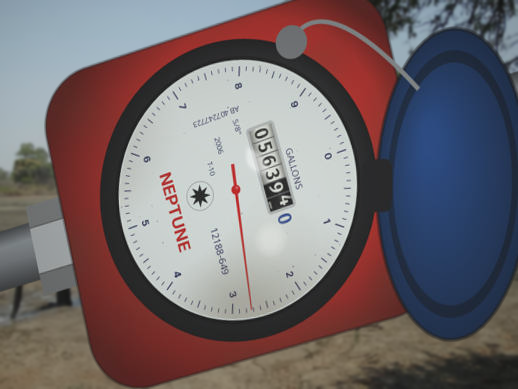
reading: {"value": 563942.7, "unit": "gal"}
